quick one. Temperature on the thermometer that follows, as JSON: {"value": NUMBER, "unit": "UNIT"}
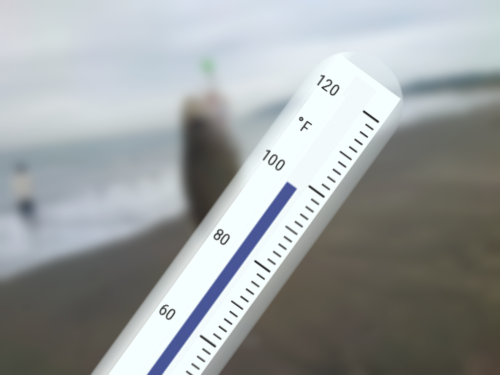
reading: {"value": 98, "unit": "°F"}
